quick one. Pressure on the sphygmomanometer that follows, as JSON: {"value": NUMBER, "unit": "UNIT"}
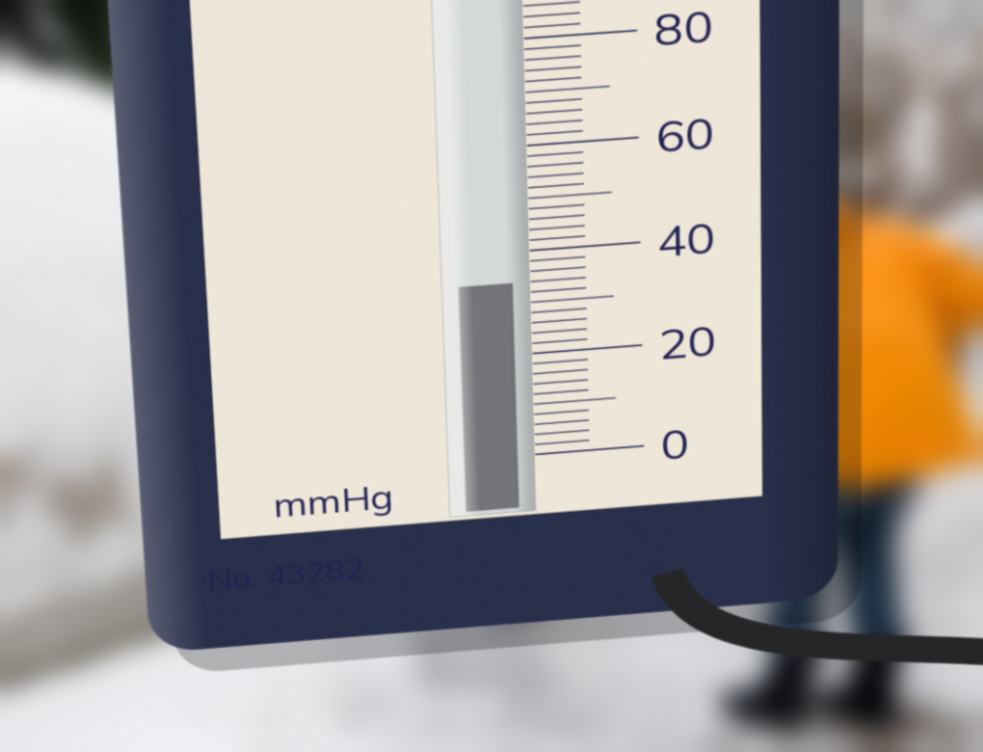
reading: {"value": 34, "unit": "mmHg"}
